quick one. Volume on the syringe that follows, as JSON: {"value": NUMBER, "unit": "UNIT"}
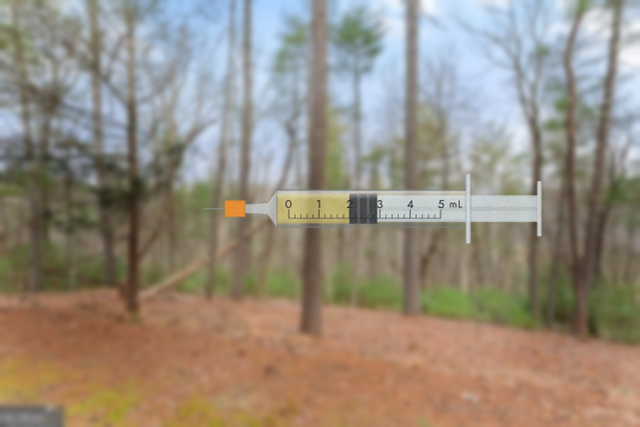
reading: {"value": 2, "unit": "mL"}
